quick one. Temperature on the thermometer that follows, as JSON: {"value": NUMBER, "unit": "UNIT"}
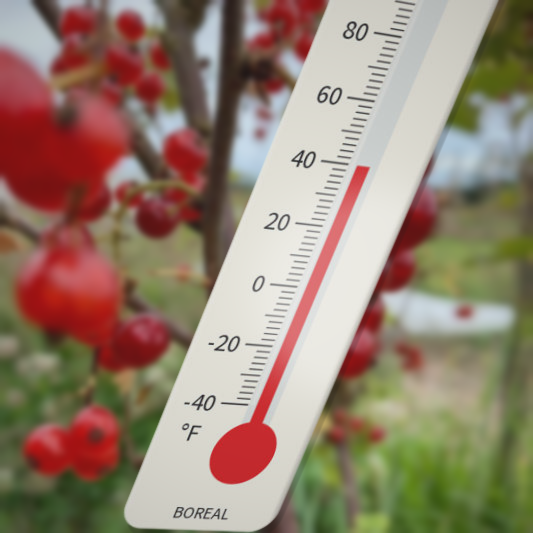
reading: {"value": 40, "unit": "°F"}
